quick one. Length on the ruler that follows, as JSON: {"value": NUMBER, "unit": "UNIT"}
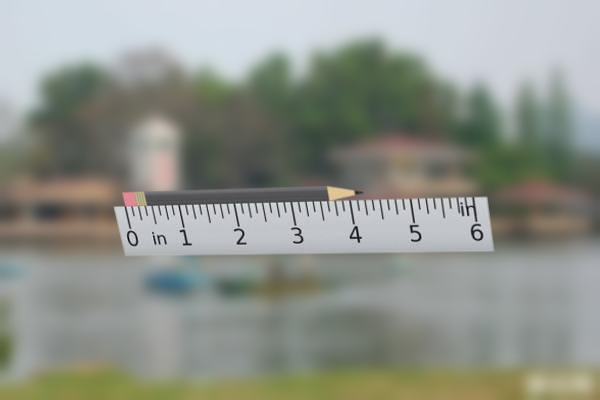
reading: {"value": 4.25, "unit": "in"}
